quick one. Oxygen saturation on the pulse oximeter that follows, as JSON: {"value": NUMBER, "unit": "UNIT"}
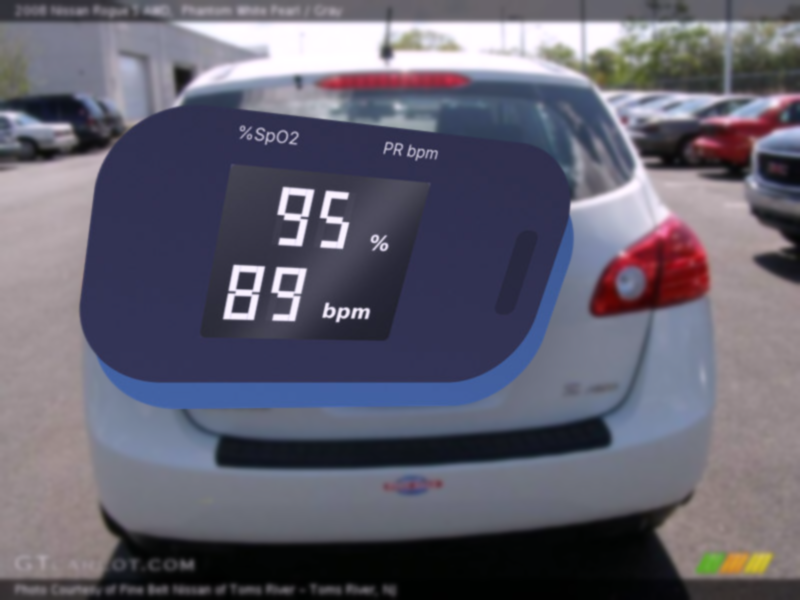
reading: {"value": 95, "unit": "%"}
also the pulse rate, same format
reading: {"value": 89, "unit": "bpm"}
